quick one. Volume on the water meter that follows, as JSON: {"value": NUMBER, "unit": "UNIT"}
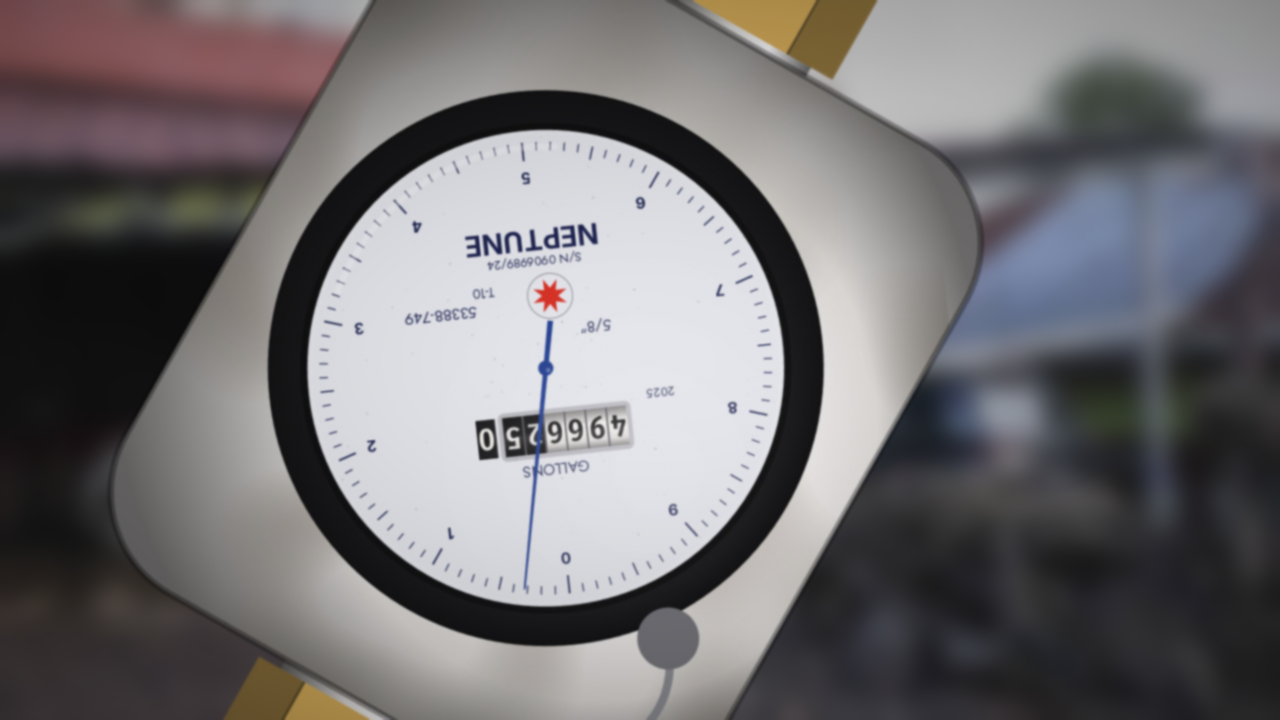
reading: {"value": 4966250.3, "unit": "gal"}
